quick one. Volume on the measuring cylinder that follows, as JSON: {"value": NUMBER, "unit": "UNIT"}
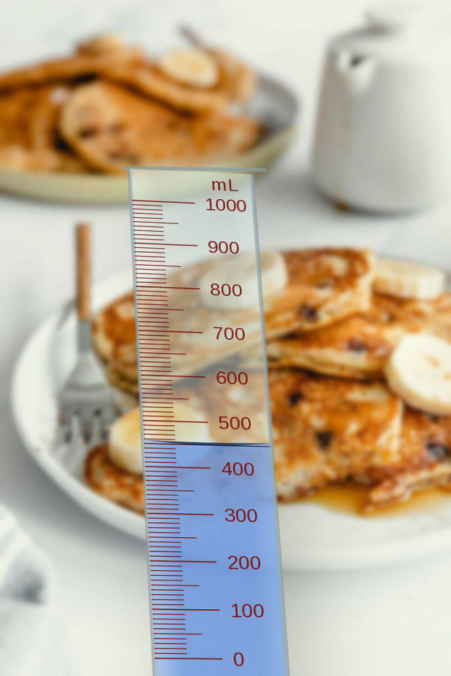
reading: {"value": 450, "unit": "mL"}
